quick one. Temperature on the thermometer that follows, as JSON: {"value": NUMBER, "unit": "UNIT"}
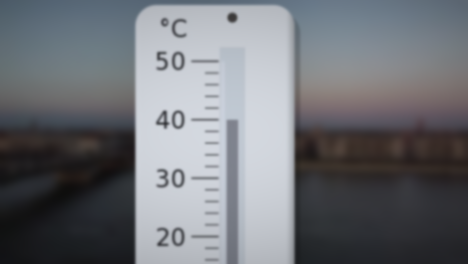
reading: {"value": 40, "unit": "°C"}
